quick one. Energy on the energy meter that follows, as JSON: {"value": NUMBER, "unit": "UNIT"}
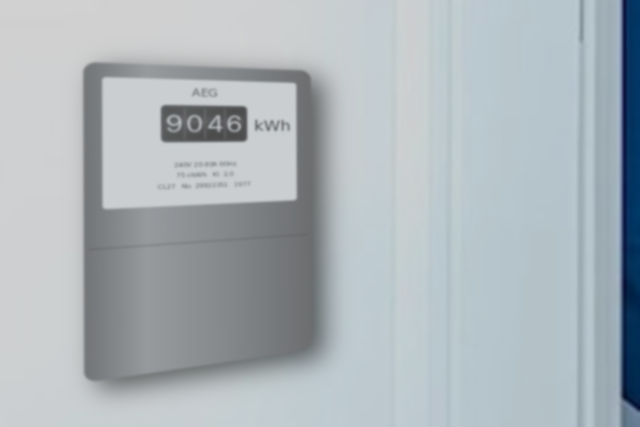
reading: {"value": 9046, "unit": "kWh"}
